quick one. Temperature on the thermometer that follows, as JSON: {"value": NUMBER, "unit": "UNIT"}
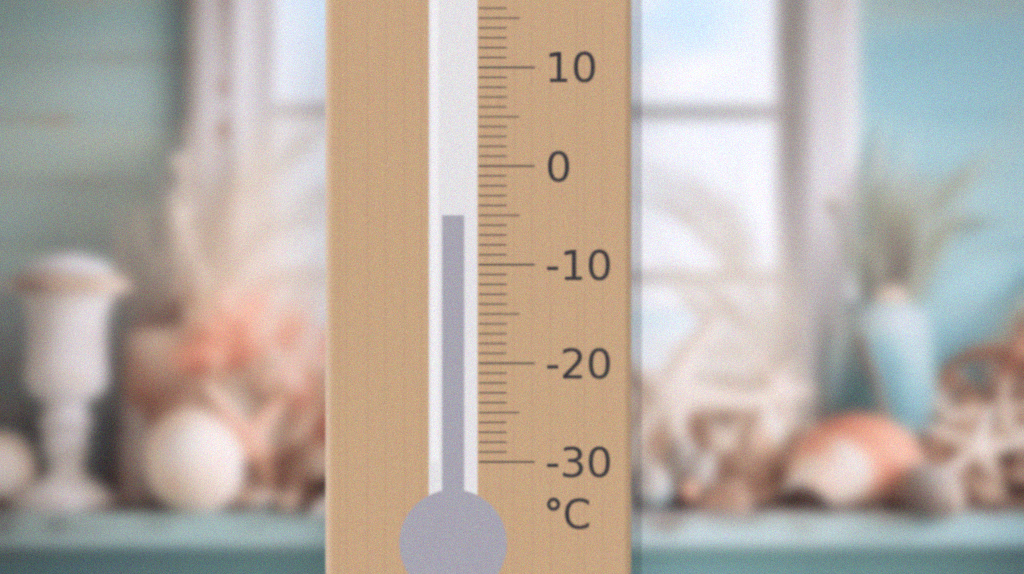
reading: {"value": -5, "unit": "°C"}
